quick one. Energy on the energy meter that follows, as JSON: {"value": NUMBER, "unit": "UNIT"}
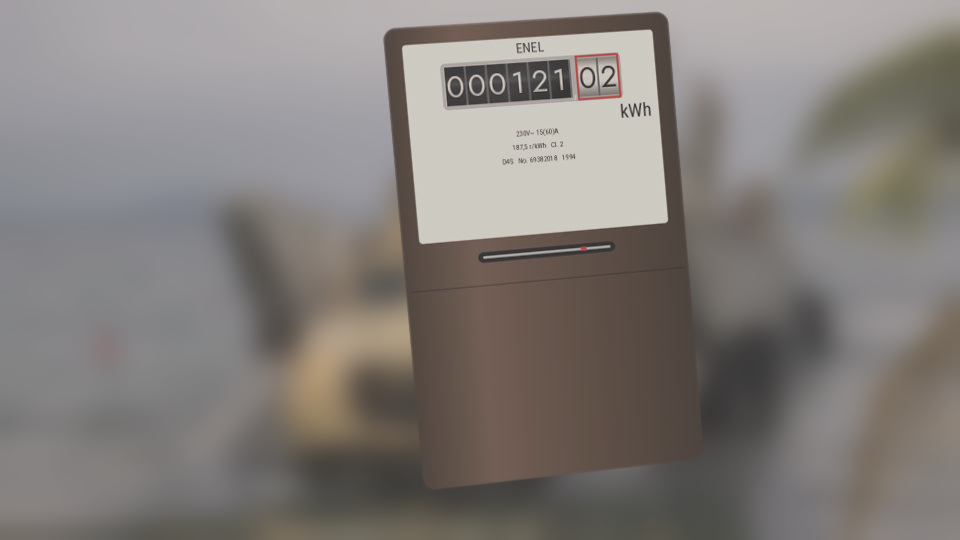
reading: {"value": 121.02, "unit": "kWh"}
